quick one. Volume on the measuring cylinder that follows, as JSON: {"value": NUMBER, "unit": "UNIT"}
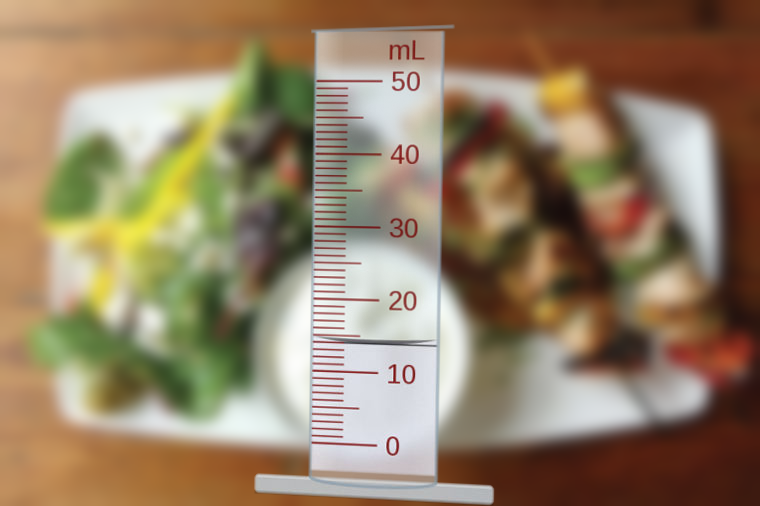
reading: {"value": 14, "unit": "mL"}
